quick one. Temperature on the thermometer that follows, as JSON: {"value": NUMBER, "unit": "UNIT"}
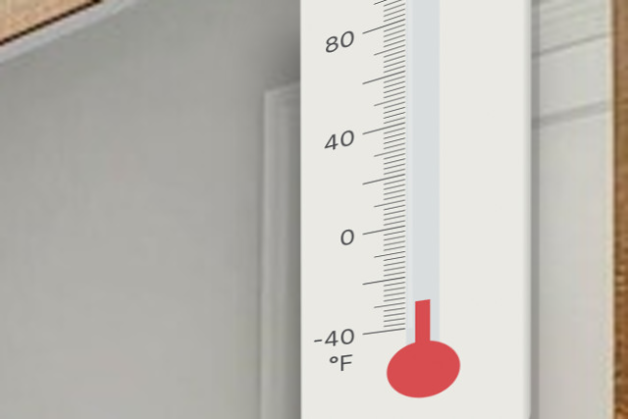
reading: {"value": -30, "unit": "°F"}
